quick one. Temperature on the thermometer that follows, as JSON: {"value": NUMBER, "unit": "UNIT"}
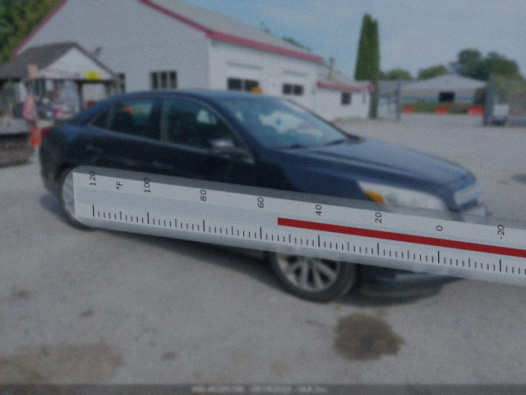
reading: {"value": 54, "unit": "°F"}
